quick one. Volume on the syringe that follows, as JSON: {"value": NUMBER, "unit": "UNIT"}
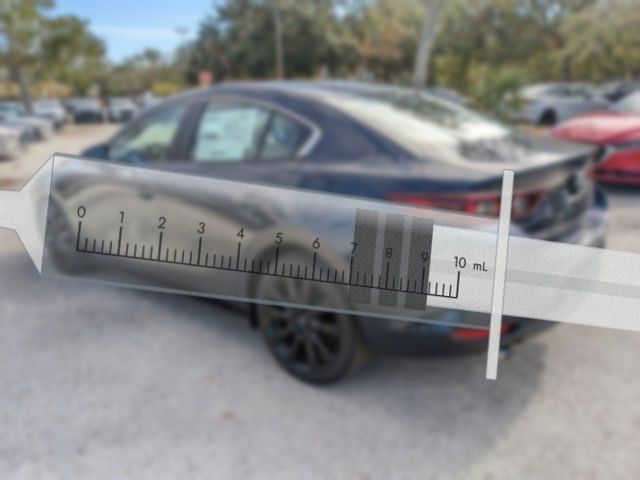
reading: {"value": 7, "unit": "mL"}
